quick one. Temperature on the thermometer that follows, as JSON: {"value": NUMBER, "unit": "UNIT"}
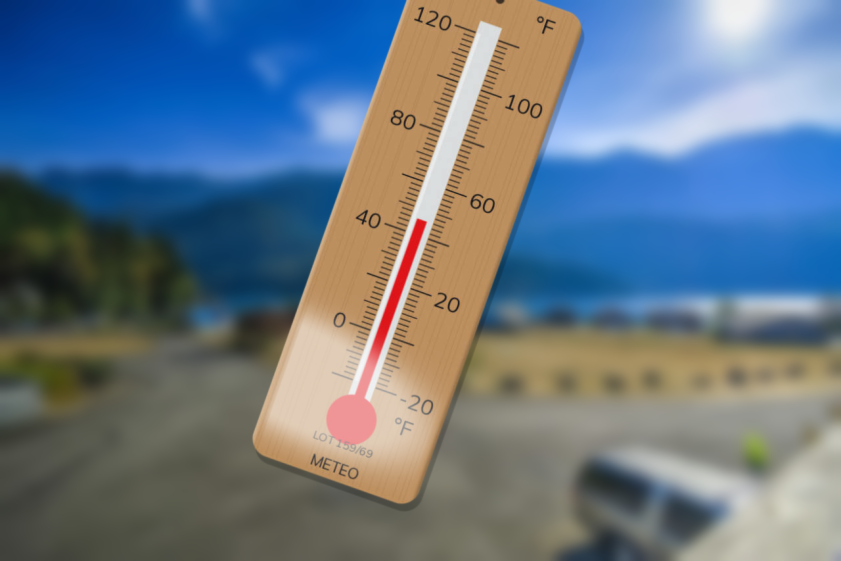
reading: {"value": 46, "unit": "°F"}
